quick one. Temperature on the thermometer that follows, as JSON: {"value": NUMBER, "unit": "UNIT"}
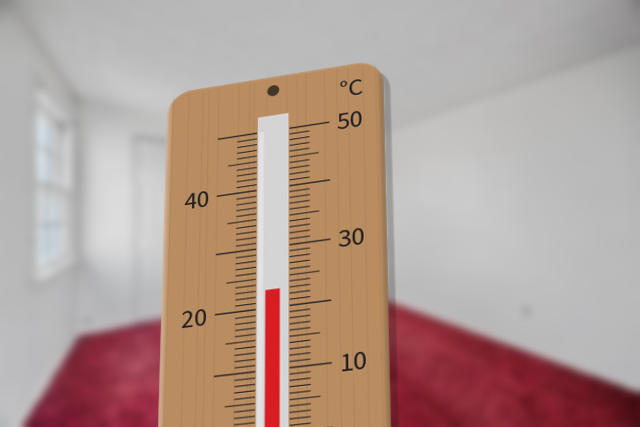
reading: {"value": 23, "unit": "°C"}
